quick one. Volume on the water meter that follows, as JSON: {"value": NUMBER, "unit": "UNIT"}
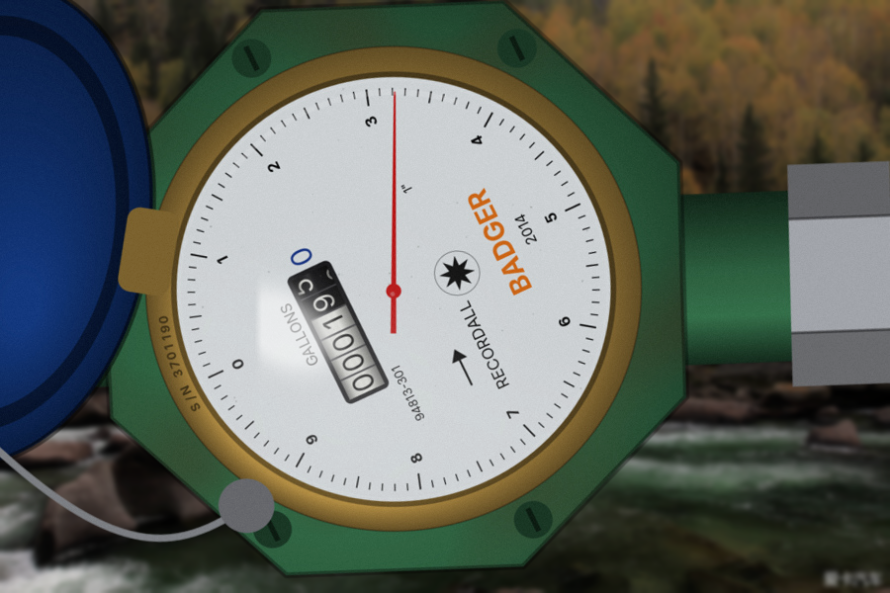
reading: {"value": 1953.2, "unit": "gal"}
